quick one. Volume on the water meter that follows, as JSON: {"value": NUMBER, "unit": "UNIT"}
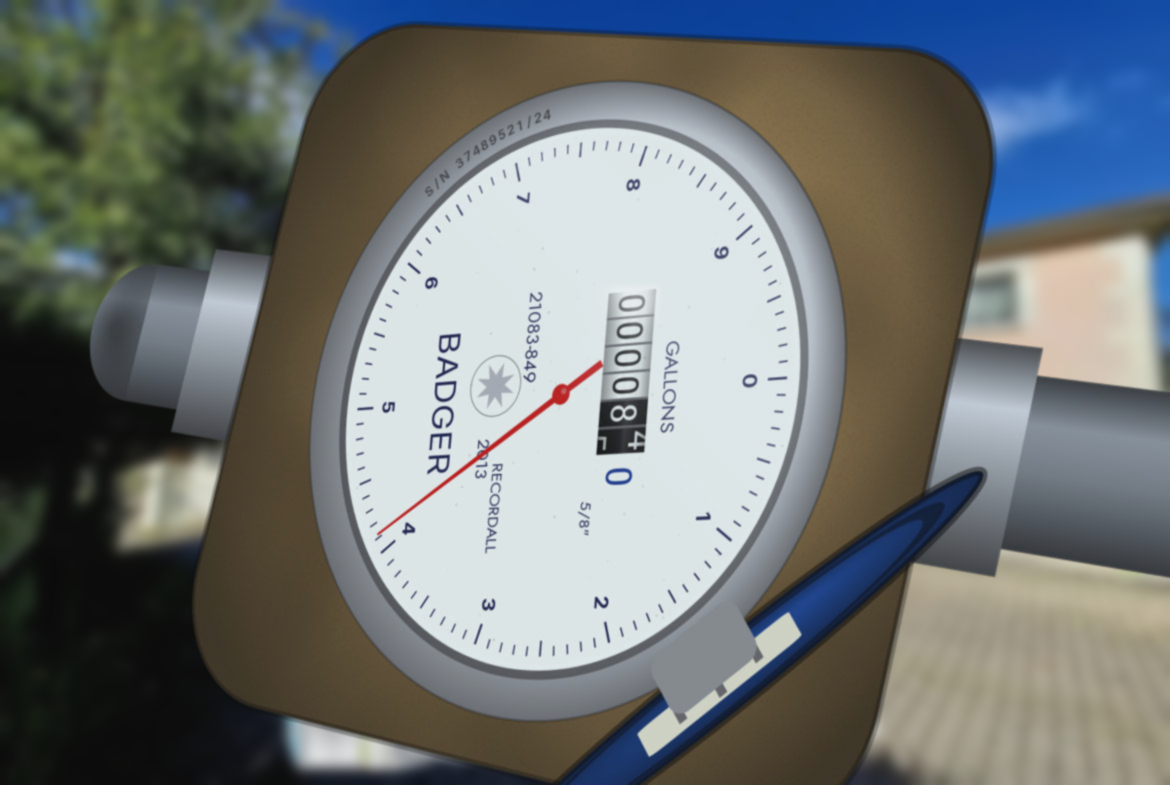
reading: {"value": 844.1, "unit": "gal"}
